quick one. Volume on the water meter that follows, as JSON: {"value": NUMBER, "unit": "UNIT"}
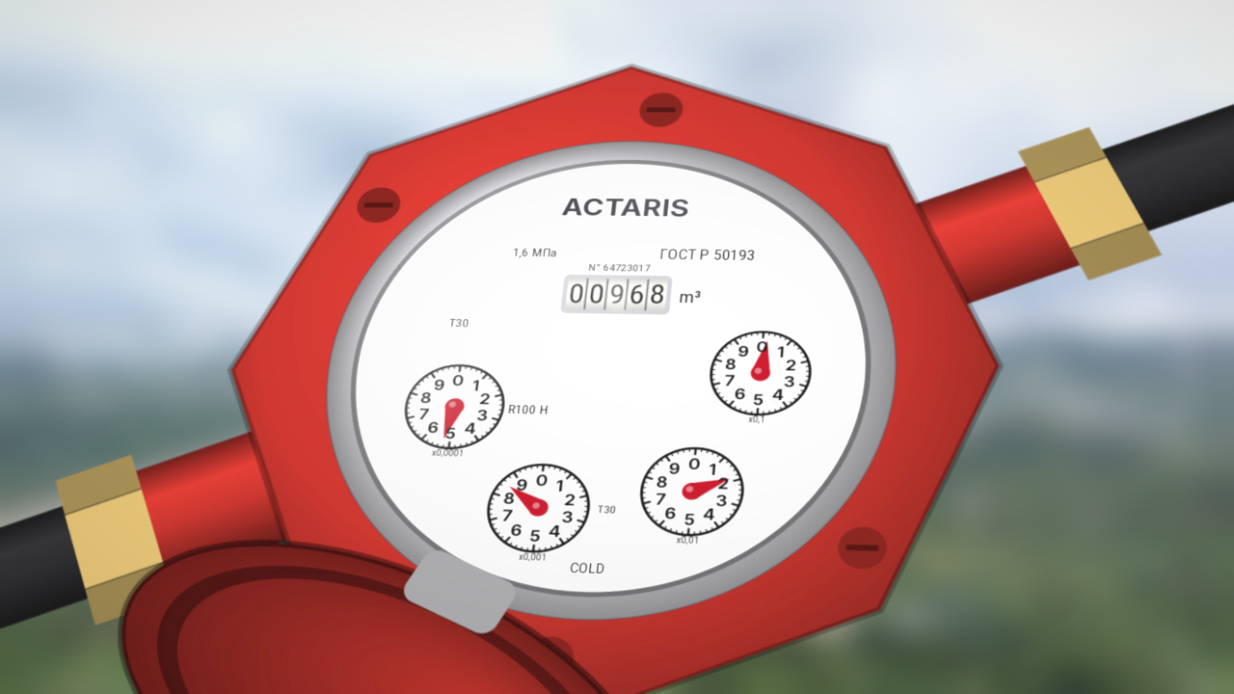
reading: {"value": 968.0185, "unit": "m³"}
